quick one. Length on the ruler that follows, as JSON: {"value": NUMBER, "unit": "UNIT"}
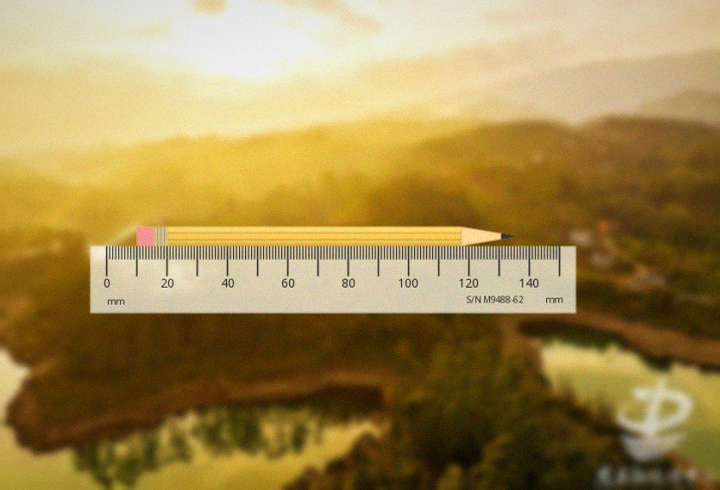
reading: {"value": 125, "unit": "mm"}
